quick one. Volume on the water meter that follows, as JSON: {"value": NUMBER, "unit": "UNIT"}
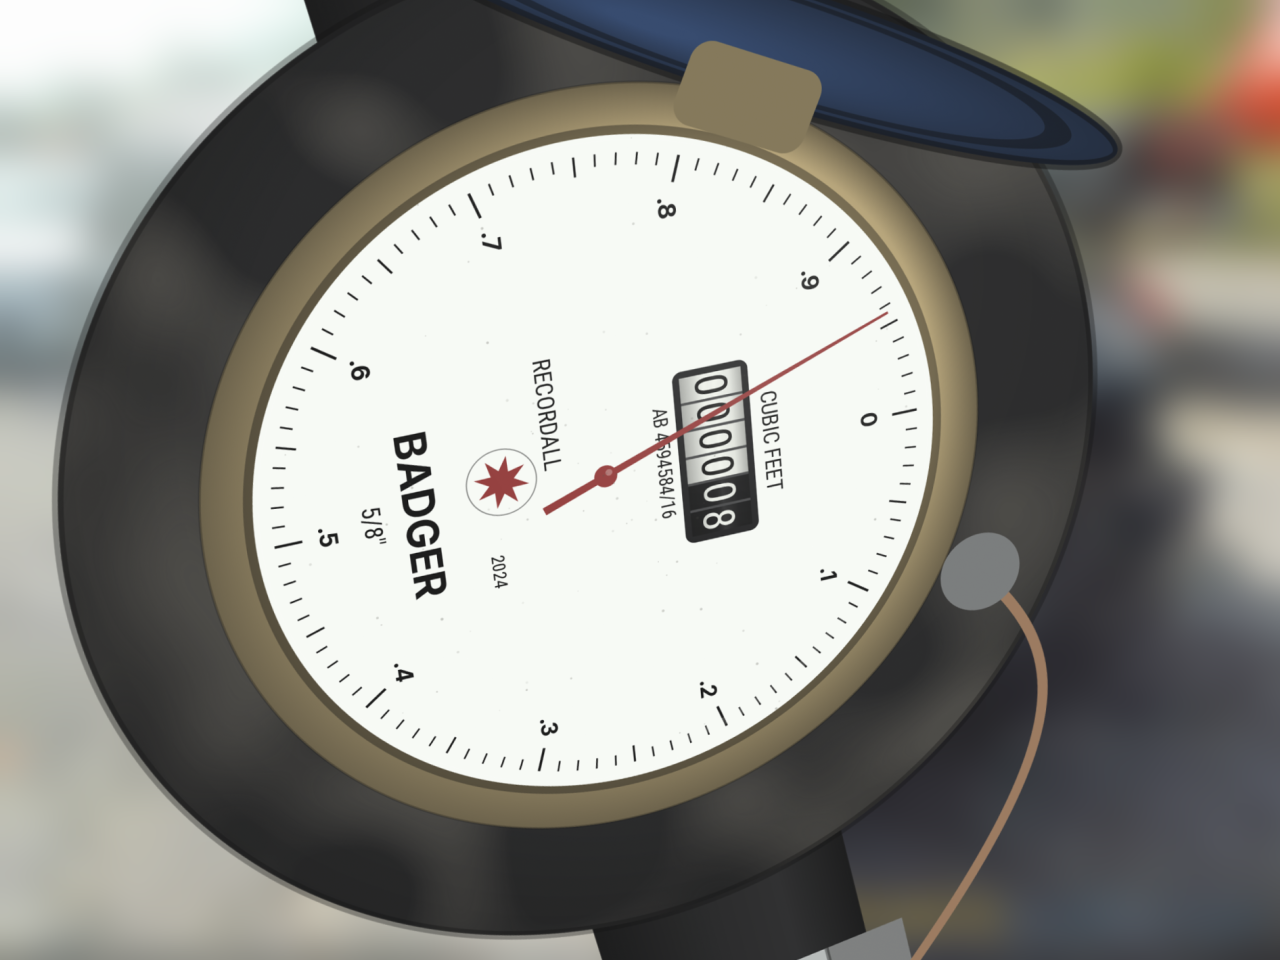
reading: {"value": 7.94, "unit": "ft³"}
